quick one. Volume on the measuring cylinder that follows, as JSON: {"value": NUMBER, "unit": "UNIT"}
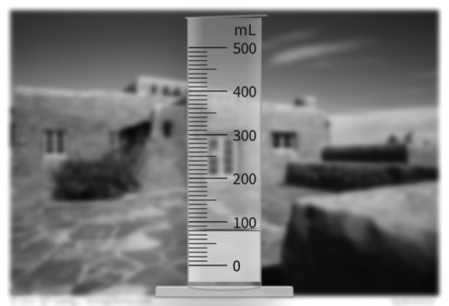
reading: {"value": 80, "unit": "mL"}
